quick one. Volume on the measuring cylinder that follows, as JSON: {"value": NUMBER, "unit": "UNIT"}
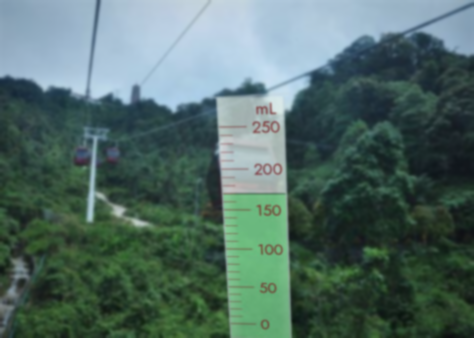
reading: {"value": 170, "unit": "mL"}
